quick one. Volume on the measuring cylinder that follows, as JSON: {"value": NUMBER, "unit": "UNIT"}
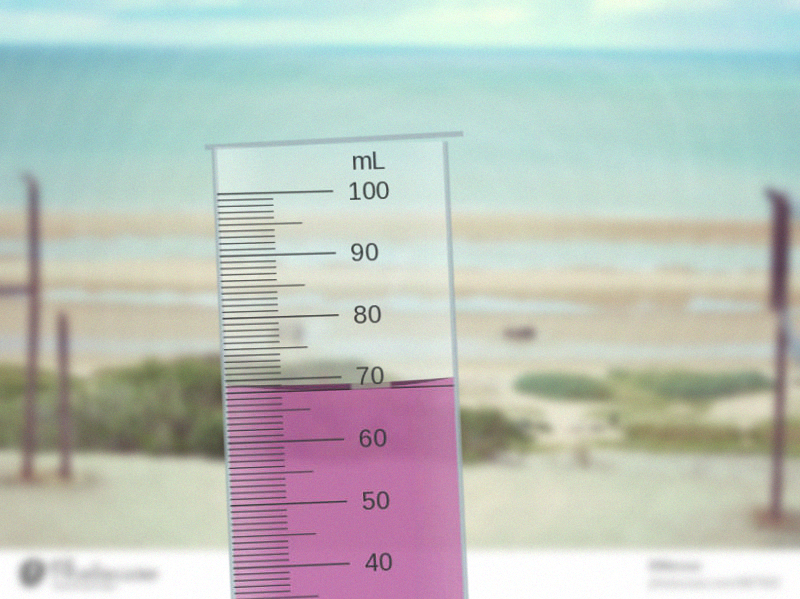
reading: {"value": 68, "unit": "mL"}
